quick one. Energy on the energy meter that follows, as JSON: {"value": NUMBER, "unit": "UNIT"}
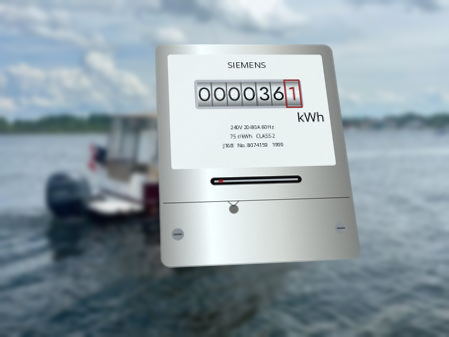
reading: {"value": 36.1, "unit": "kWh"}
